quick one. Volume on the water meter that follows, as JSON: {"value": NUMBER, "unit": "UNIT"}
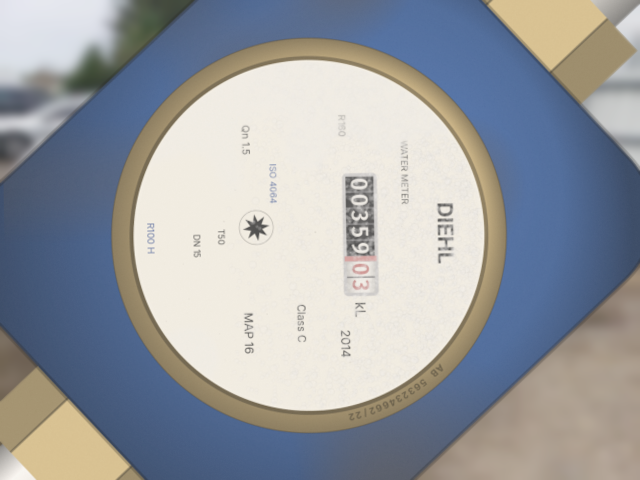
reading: {"value": 359.03, "unit": "kL"}
